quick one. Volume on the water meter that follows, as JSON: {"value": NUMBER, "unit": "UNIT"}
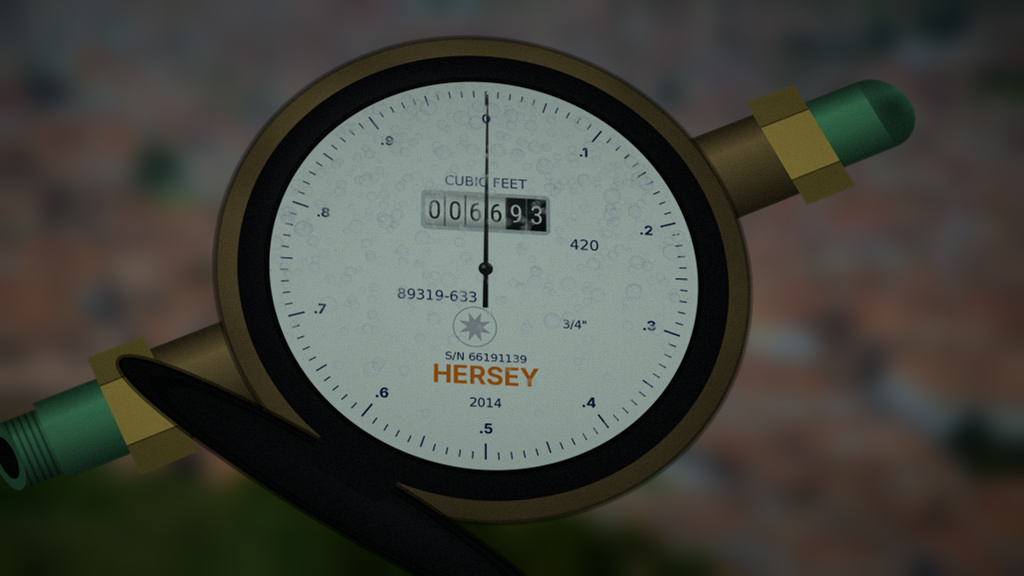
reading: {"value": 6693.00, "unit": "ft³"}
